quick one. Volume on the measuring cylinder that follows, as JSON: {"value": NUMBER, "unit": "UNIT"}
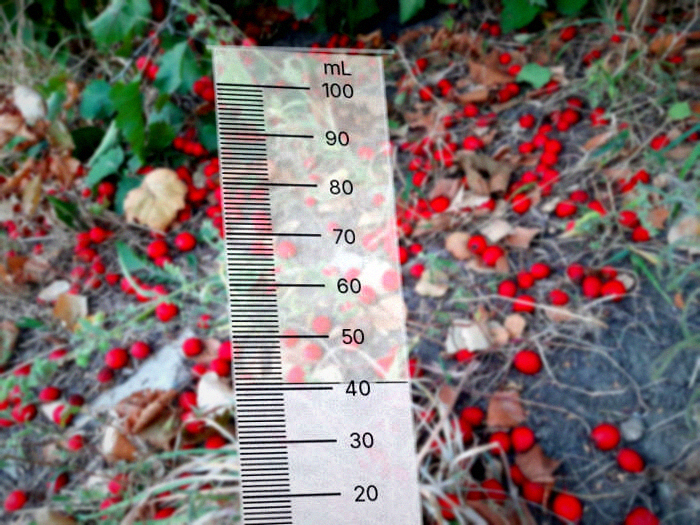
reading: {"value": 41, "unit": "mL"}
